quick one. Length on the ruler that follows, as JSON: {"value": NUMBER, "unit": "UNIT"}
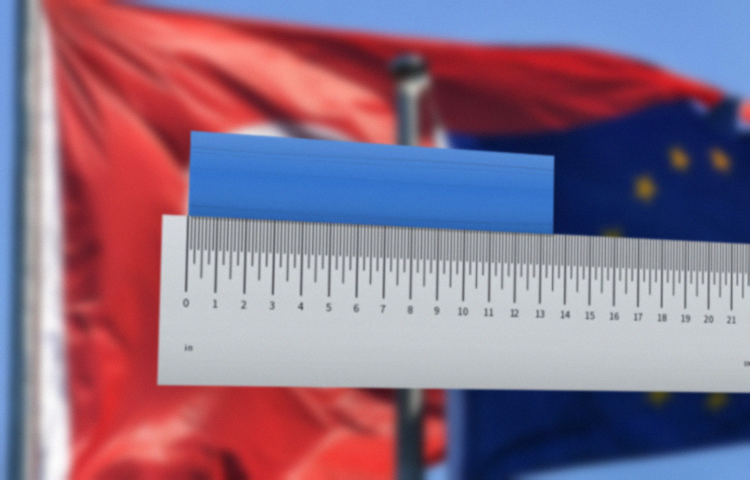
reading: {"value": 13.5, "unit": "in"}
